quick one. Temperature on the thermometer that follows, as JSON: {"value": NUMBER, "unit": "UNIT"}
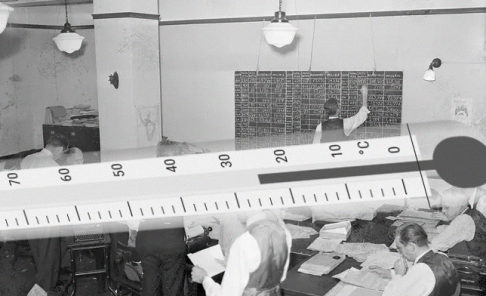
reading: {"value": 25, "unit": "°C"}
